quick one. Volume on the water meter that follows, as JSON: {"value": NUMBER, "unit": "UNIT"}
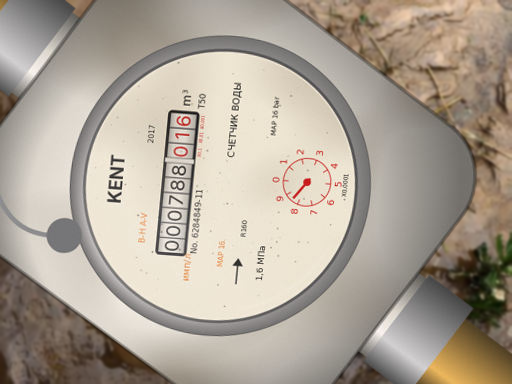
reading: {"value": 788.0168, "unit": "m³"}
